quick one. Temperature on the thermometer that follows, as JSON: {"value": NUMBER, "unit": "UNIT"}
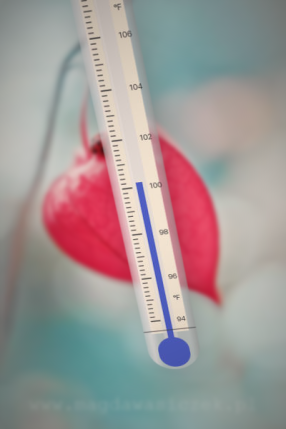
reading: {"value": 100.2, "unit": "°F"}
